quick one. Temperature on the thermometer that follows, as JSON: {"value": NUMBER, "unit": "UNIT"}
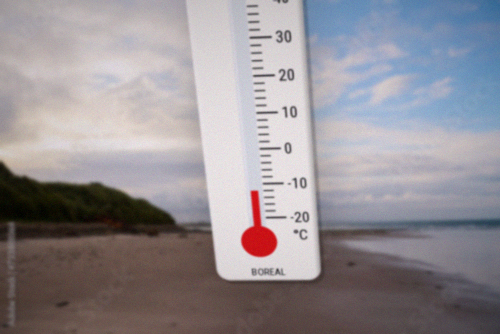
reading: {"value": -12, "unit": "°C"}
